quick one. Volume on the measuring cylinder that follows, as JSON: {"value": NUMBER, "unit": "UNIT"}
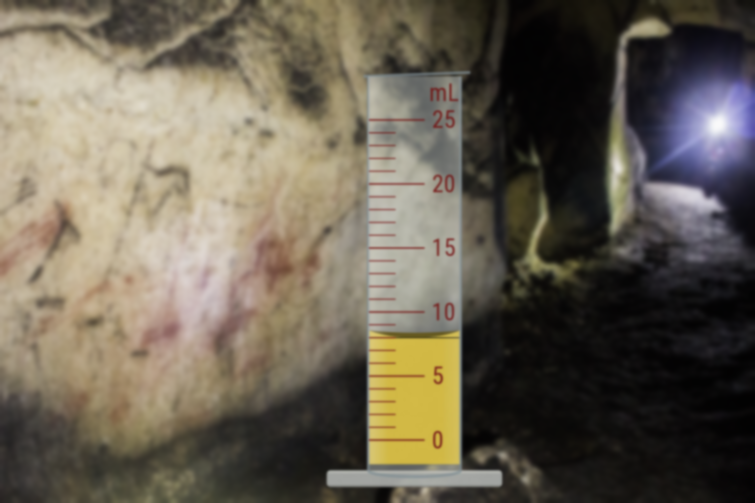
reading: {"value": 8, "unit": "mL"}
